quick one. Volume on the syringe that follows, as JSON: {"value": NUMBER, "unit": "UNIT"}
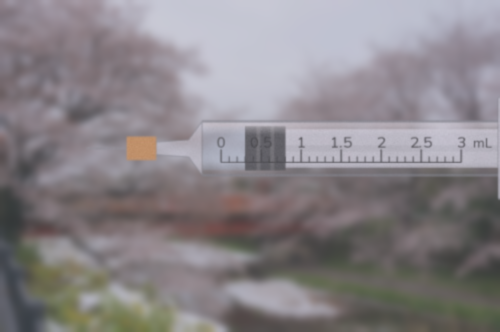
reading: {"value": 0.3, "unit": "mL"}
